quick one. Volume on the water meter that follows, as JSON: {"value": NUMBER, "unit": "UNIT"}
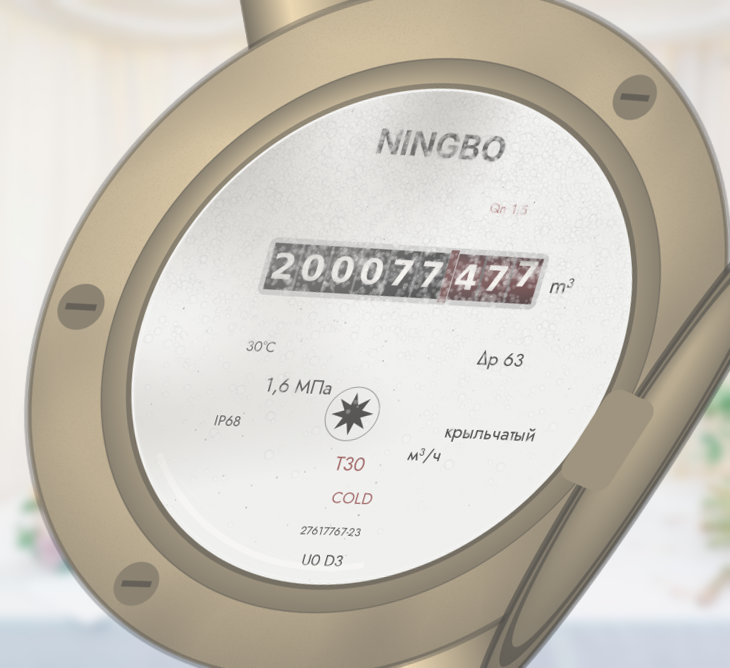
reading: {"value": 200077.477, "unit": "m³"}
